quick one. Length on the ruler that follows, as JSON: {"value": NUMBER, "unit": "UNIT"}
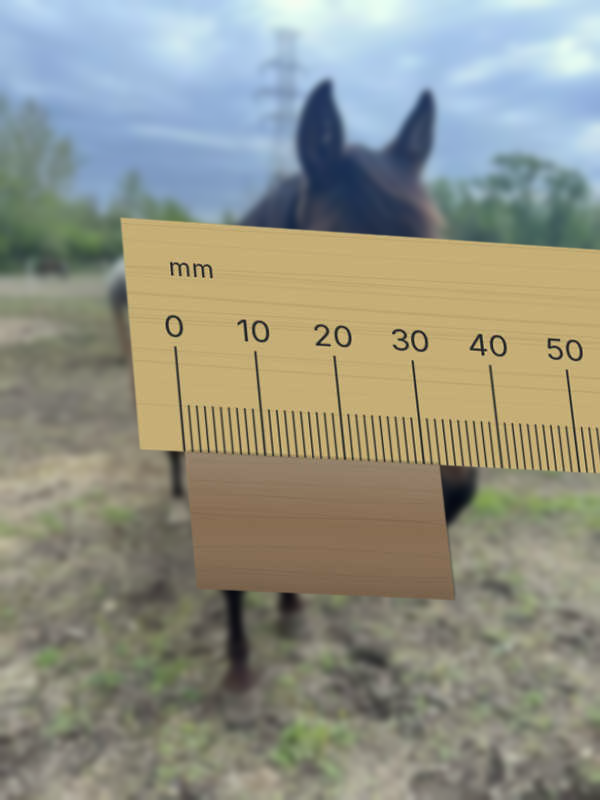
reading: {"value": 32, "unit": "mm"}
